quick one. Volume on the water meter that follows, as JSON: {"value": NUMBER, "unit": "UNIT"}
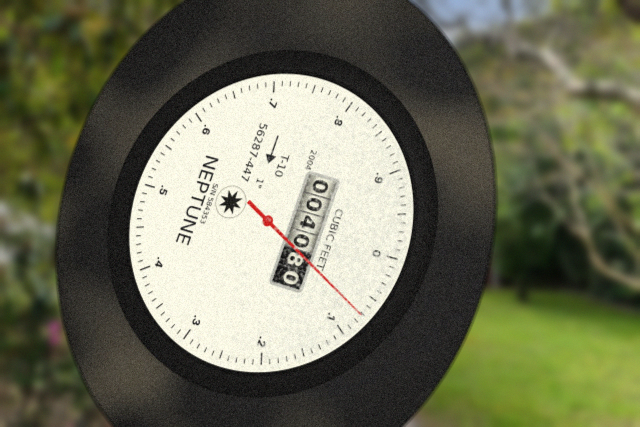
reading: {"value": 4080.07, "unit": "ft³"}
